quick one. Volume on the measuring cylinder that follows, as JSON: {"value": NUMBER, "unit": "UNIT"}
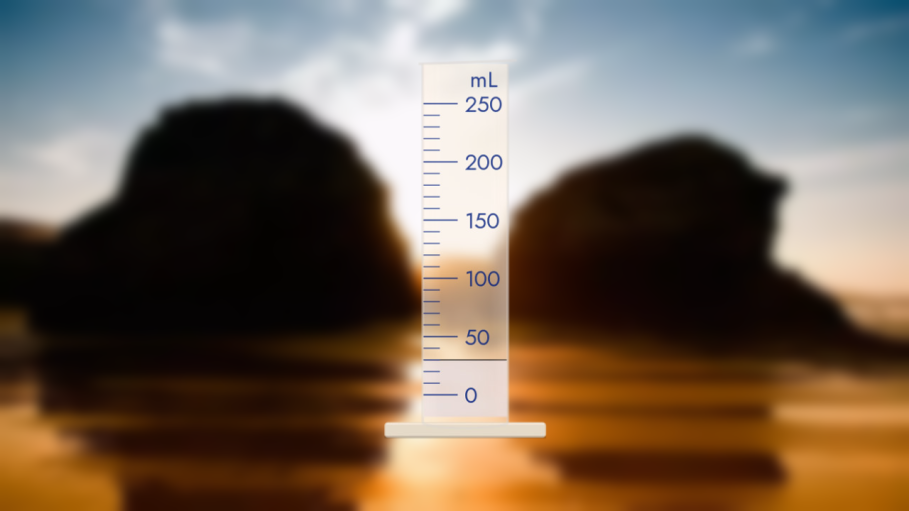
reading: {"value": 30, "unit": "mL"}
